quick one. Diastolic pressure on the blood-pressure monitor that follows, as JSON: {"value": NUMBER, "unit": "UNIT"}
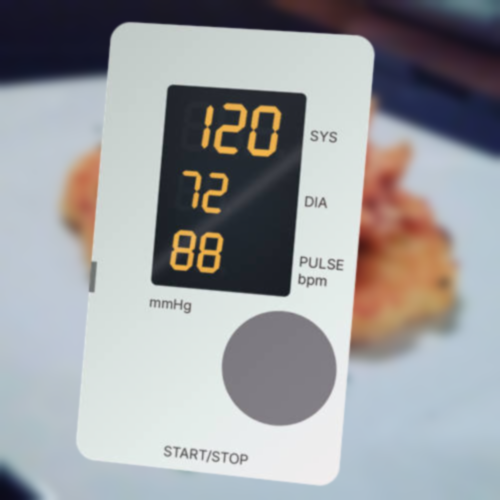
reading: {"value": 72, "unit": "mmHg"}
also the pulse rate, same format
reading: {"value": 88, "unit": "bpm"}
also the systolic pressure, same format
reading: {"value": 120, "unit": "mmHg"}
